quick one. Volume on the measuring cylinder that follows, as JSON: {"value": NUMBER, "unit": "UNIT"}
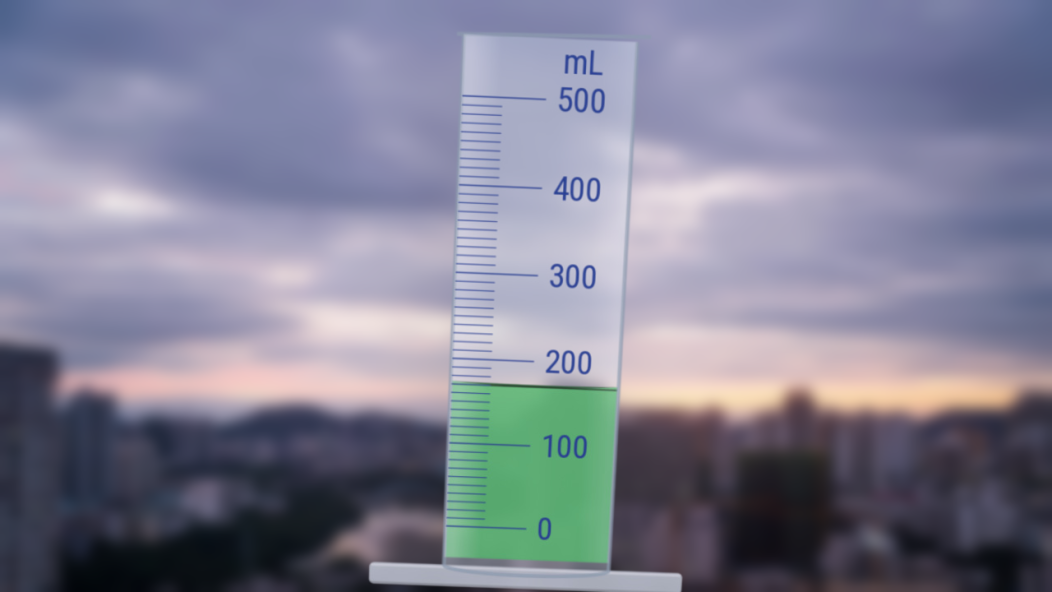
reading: {"value": 170, "unit": "mL"}
